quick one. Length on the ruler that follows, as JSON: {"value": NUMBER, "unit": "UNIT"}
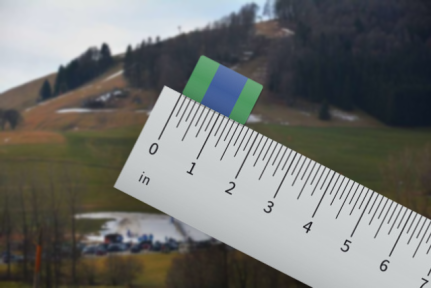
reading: {"value": 1.625, "unit": "in"}
